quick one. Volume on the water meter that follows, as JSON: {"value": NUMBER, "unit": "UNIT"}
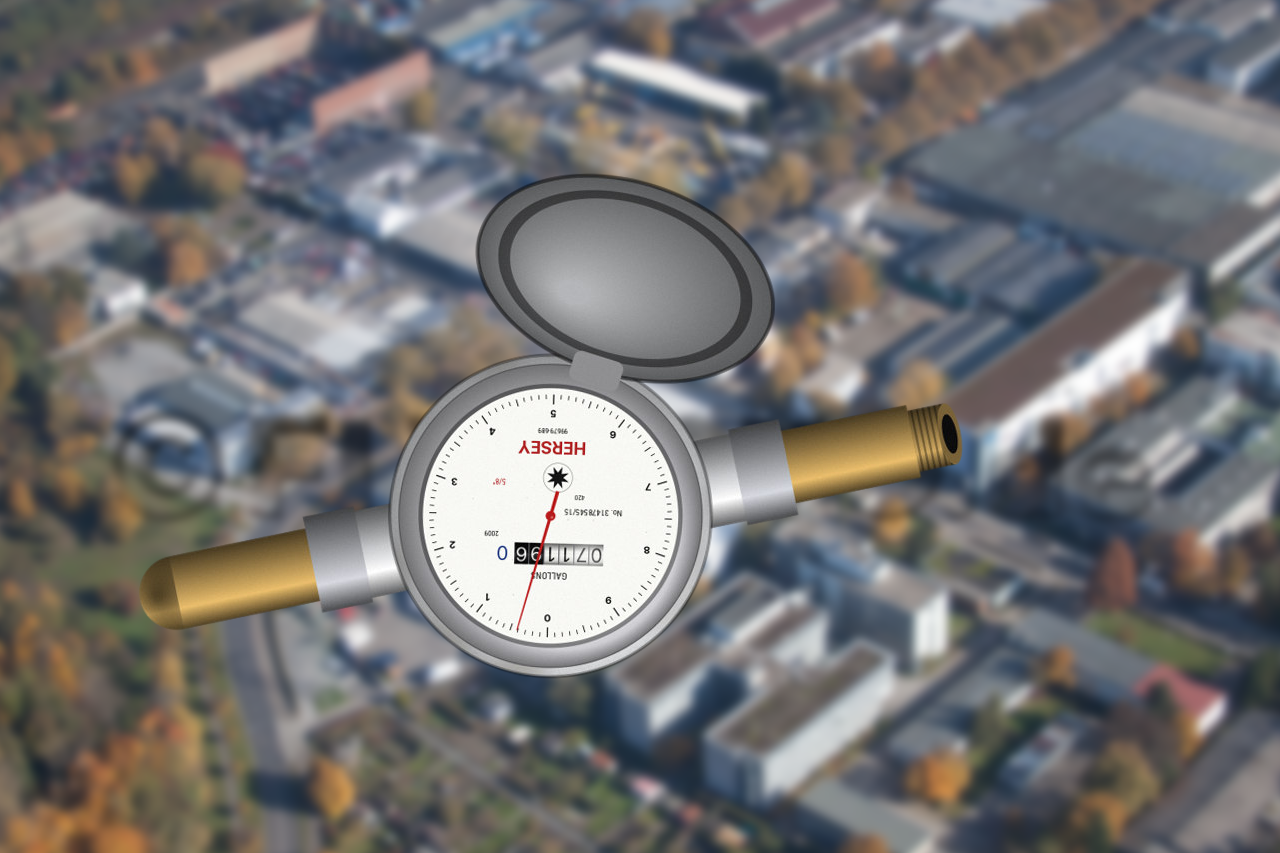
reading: {"value": 711960.4, "unit": "gal"}
